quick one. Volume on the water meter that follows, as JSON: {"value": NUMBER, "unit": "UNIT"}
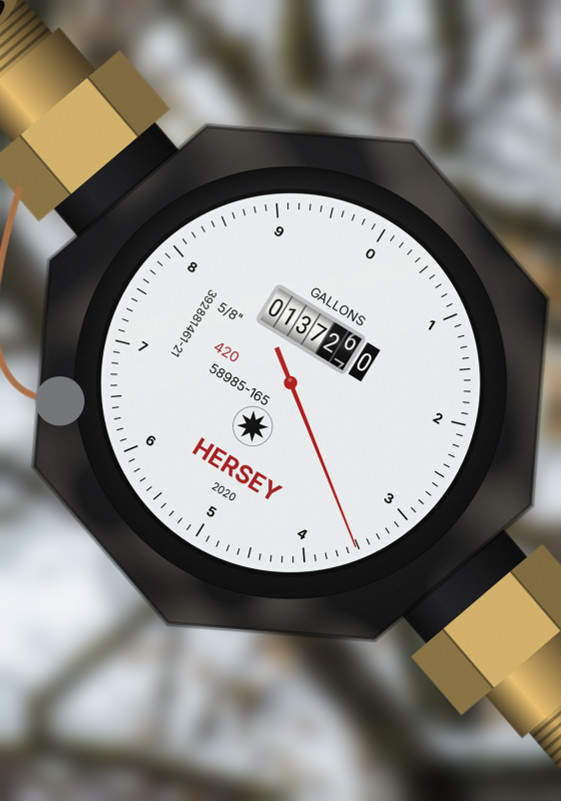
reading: {"value": 137263.5, "unit": "gal"}
